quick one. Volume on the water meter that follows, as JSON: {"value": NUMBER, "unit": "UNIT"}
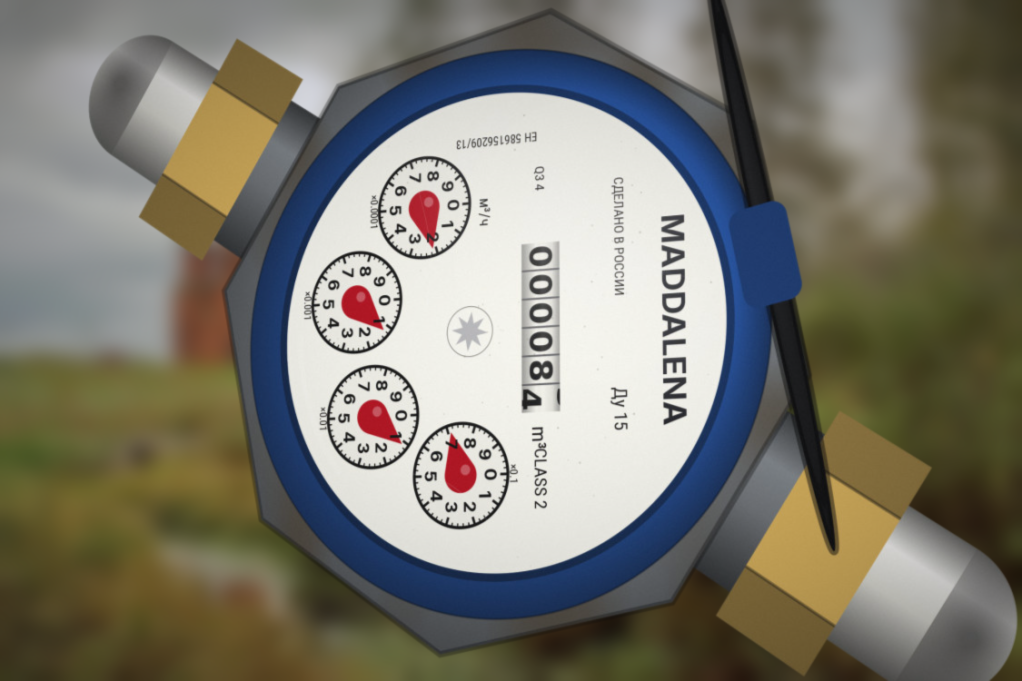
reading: {"value": 83.7112, "unit": "m³"}
